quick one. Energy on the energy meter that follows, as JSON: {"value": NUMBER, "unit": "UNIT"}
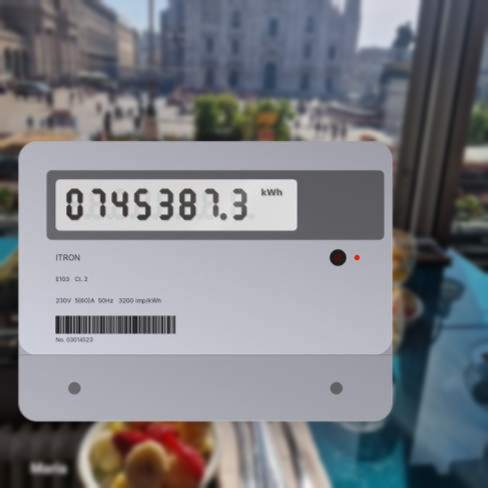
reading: {"value": 745387.3, "unit": "kWh"}
